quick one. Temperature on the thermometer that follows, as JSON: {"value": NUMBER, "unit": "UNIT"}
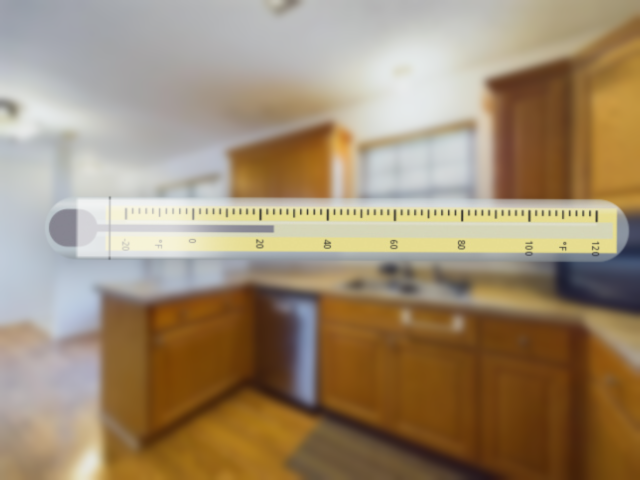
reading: {"value": 24, "unit": "°F"}
